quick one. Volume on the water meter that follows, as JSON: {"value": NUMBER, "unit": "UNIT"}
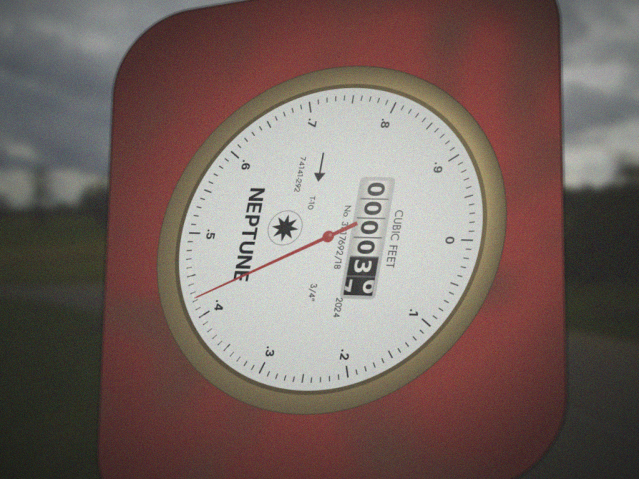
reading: {"value": 36.42, "unit": "ft³"}
